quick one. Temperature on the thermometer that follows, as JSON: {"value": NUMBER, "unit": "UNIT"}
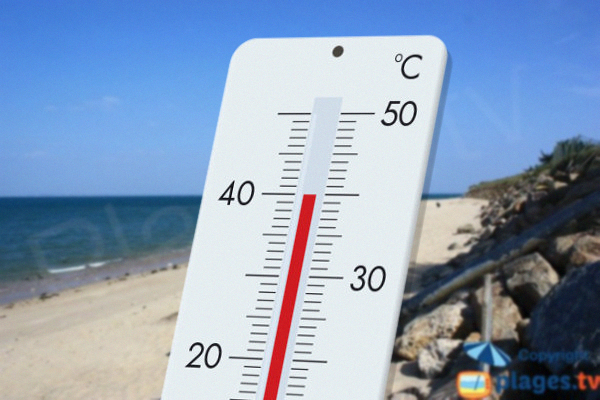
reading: {"value": 40, "unit": "°C"}
